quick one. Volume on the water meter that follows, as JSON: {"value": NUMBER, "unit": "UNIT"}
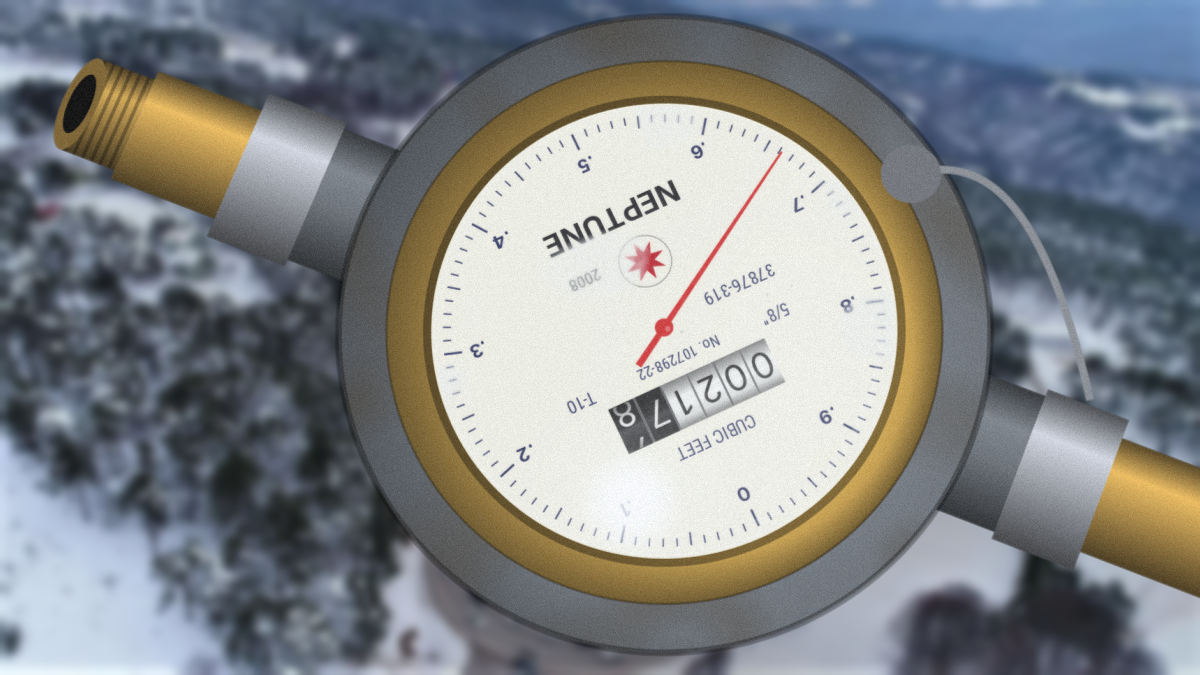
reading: {"value": 2177.66, "unit": "ft³"}
